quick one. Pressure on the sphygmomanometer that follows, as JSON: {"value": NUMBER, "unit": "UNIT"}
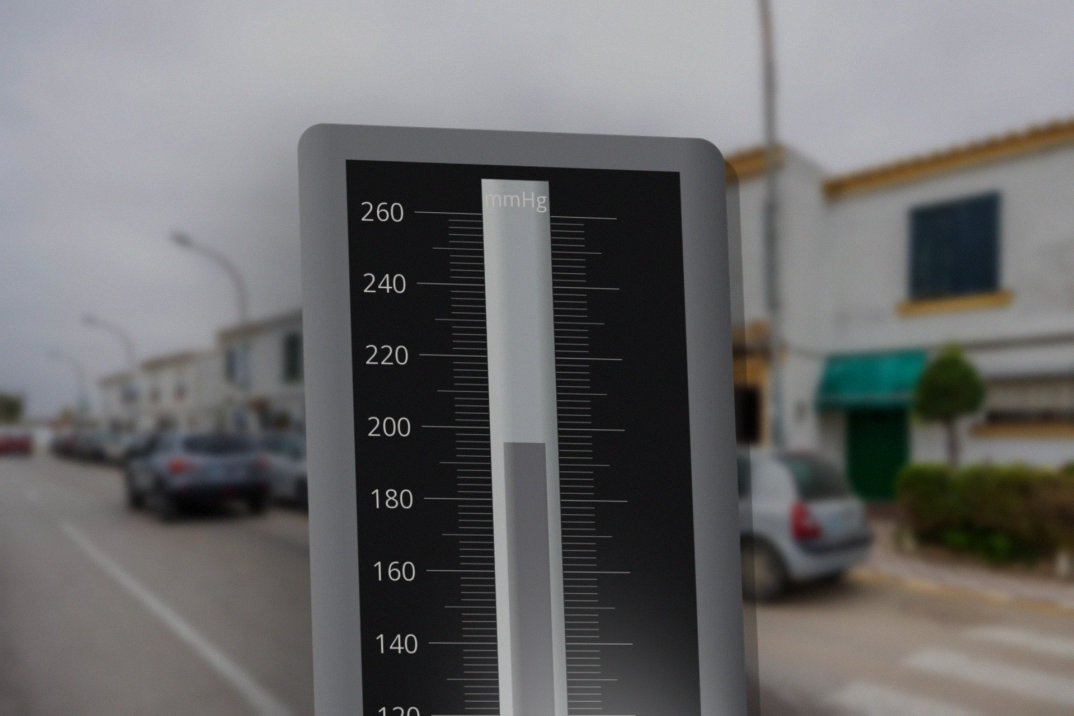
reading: {"value": 196, "unit": "mmHg"}
